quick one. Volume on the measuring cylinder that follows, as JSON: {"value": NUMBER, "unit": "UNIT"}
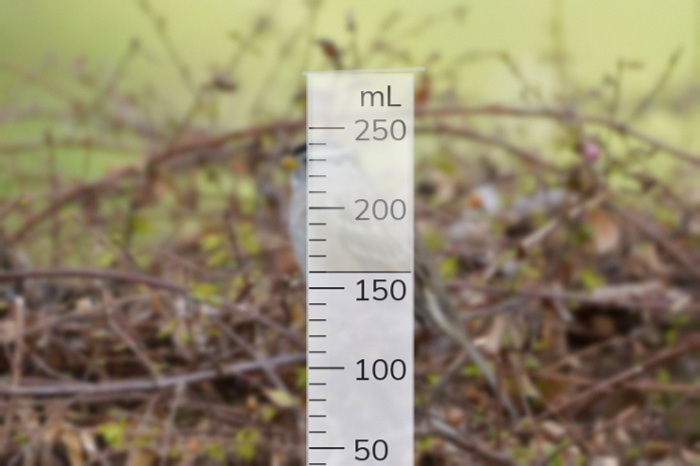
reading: {"value": 160, "unit": "mL"}
